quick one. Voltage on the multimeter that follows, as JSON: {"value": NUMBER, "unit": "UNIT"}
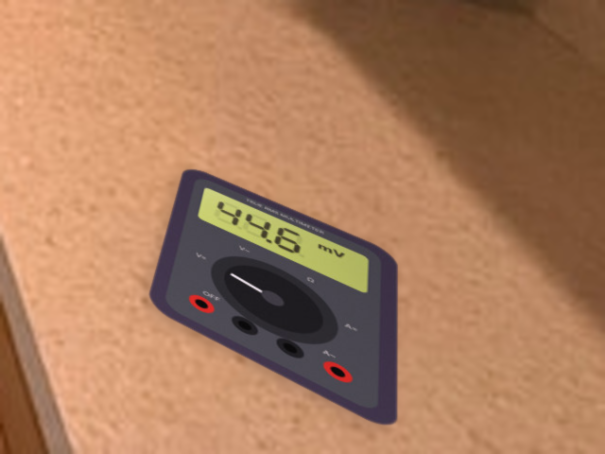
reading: {"value": 44.6, "unit": "mV"}
